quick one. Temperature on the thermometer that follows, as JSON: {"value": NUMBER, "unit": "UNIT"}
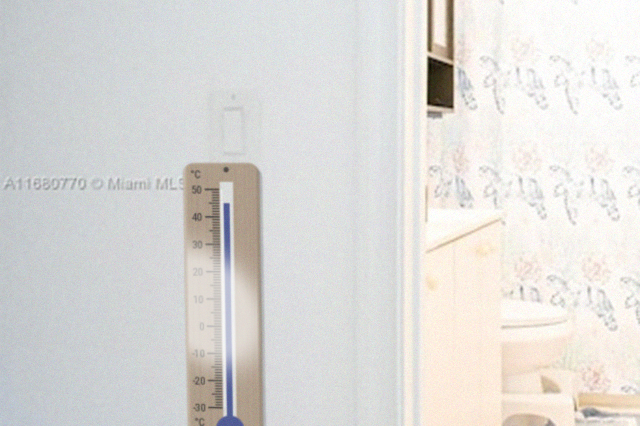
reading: {"value": 45, "unit": "°C"}
